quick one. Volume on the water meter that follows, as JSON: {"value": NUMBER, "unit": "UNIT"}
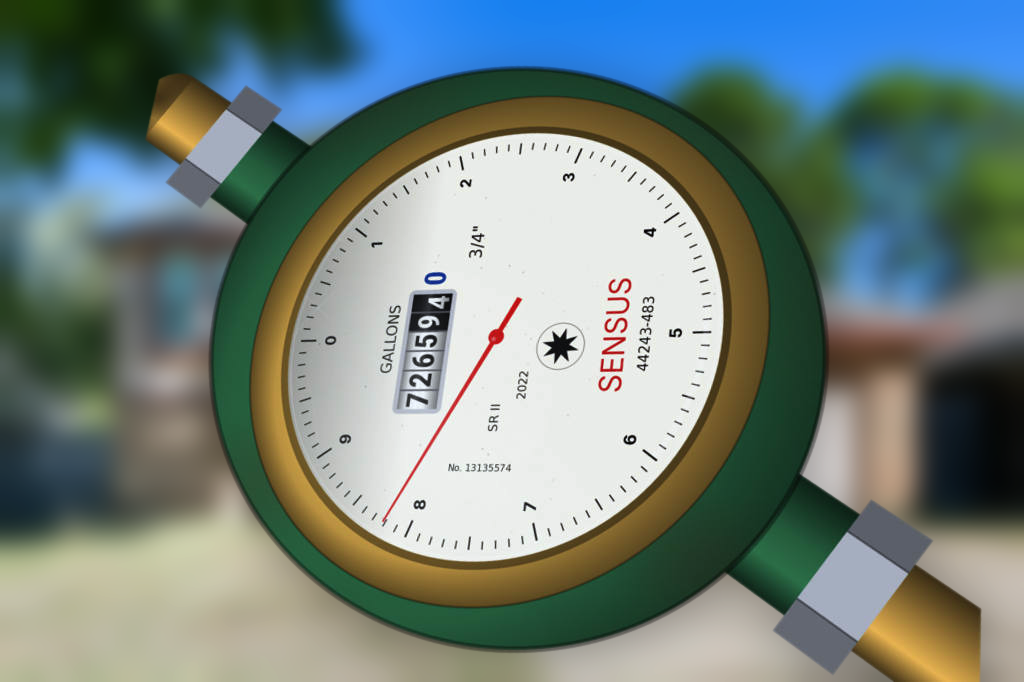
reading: {"value": 7265938.2, "unit": "gal"}
